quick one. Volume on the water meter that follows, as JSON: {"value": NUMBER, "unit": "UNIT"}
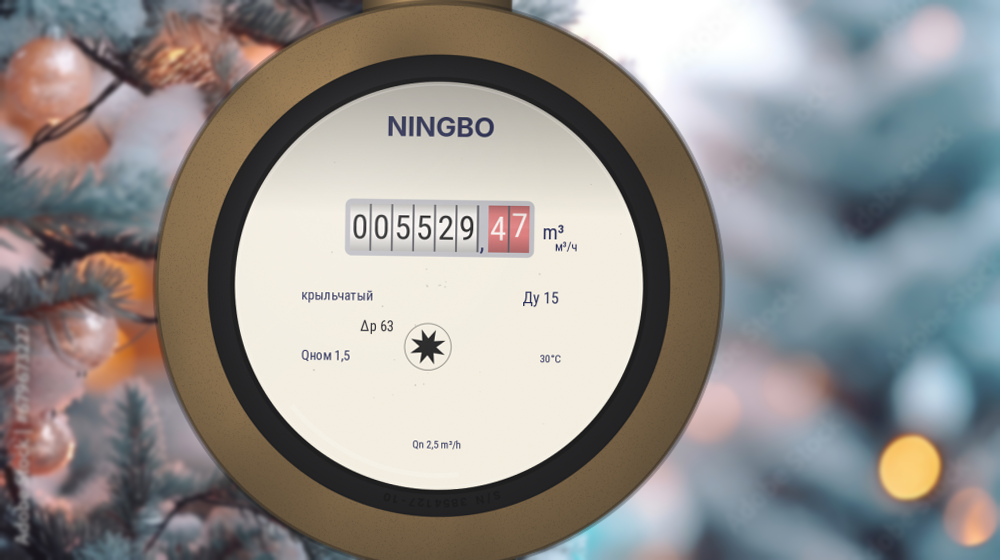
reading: {"value": 5529.47, "unit": "m³"}
